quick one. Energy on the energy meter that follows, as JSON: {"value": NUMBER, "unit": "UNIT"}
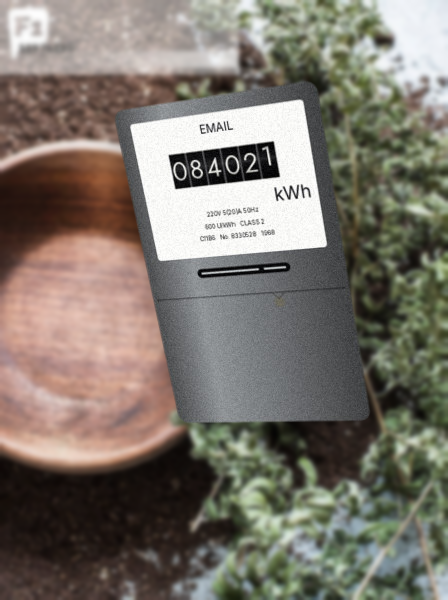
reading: {"value": 84021, "unit": "kWh"}
